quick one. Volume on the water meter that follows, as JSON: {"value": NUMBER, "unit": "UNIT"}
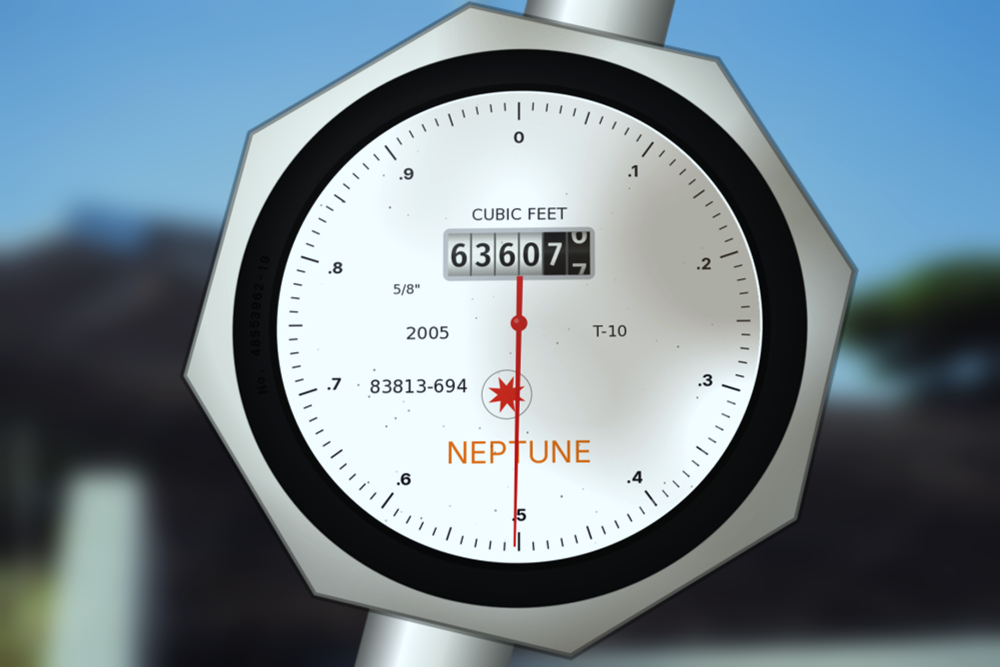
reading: {"value": 636076.50, "unit": "ft³"}
